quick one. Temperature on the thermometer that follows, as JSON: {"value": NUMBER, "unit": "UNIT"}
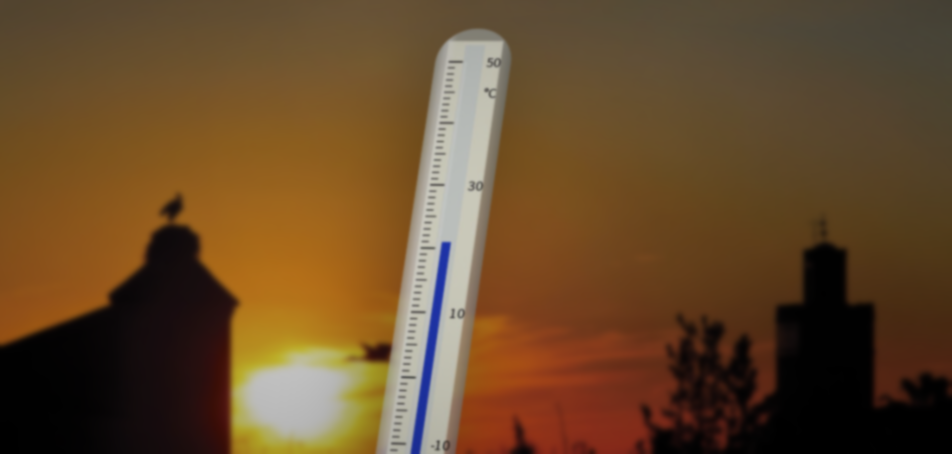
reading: {"value": 21, "unit": "°C"}
